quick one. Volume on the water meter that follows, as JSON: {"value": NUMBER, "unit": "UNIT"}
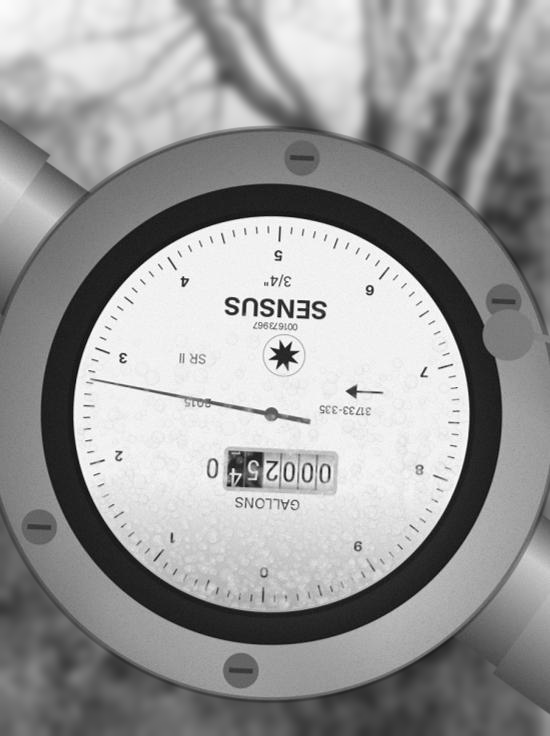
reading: {"value": 2542.7, "unit": "gal"}
